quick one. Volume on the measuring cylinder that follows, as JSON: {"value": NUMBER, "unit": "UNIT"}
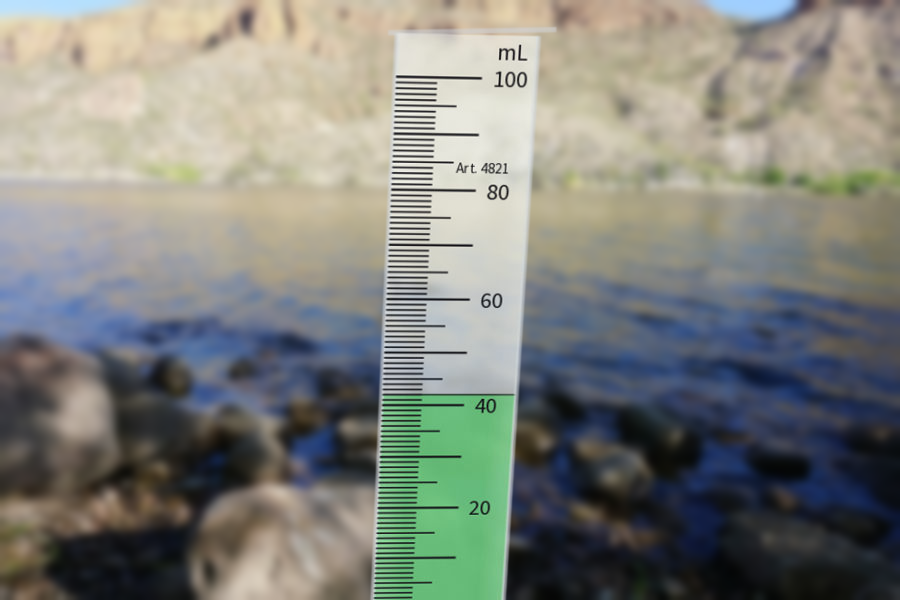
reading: {"value": 42, "unit": "mL"}
